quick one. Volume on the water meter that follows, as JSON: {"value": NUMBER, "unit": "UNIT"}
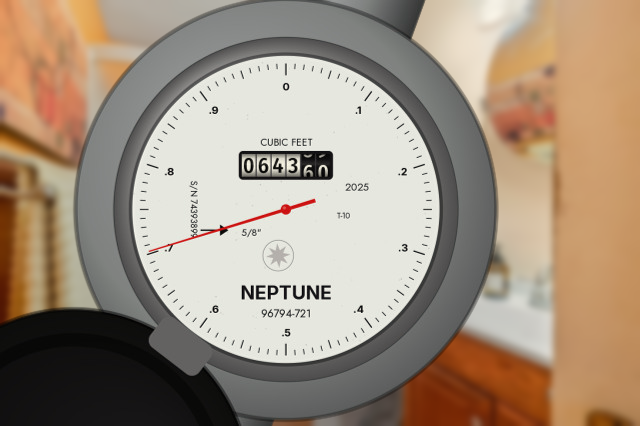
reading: {"value": 64359.70, "unit": "ft³"}
